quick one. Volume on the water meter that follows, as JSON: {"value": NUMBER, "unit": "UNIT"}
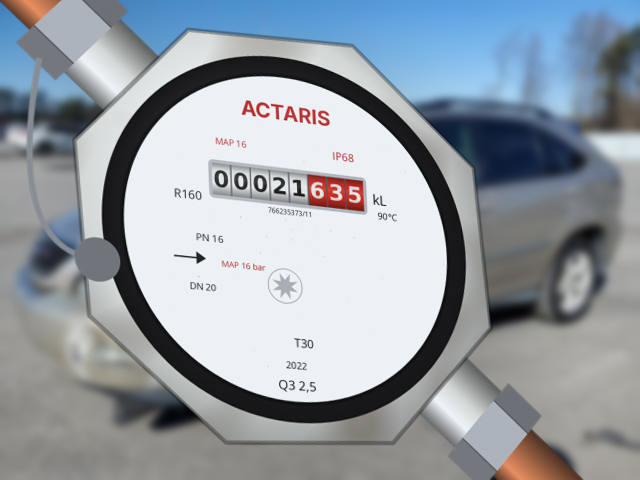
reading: {"value": 21.635, "unit": "kL"}
